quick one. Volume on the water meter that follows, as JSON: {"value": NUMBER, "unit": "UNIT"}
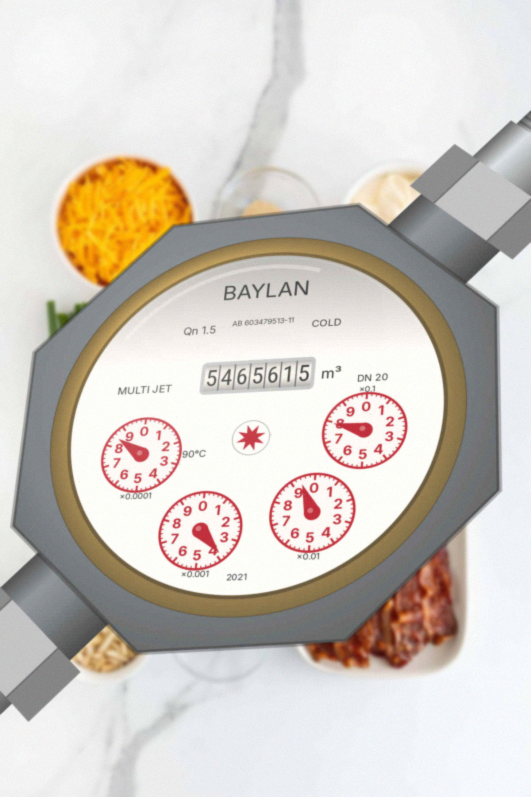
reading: {"value": 5465615.7938, "unit": "m³"}
